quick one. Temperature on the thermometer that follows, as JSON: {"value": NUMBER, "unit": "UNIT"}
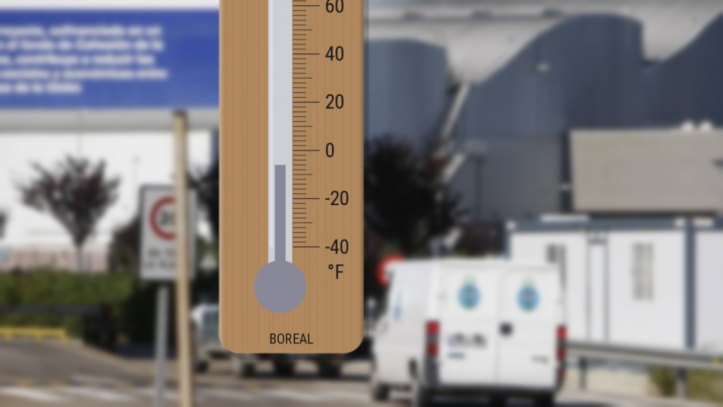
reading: {"value": -6, "unit": "°F"}
